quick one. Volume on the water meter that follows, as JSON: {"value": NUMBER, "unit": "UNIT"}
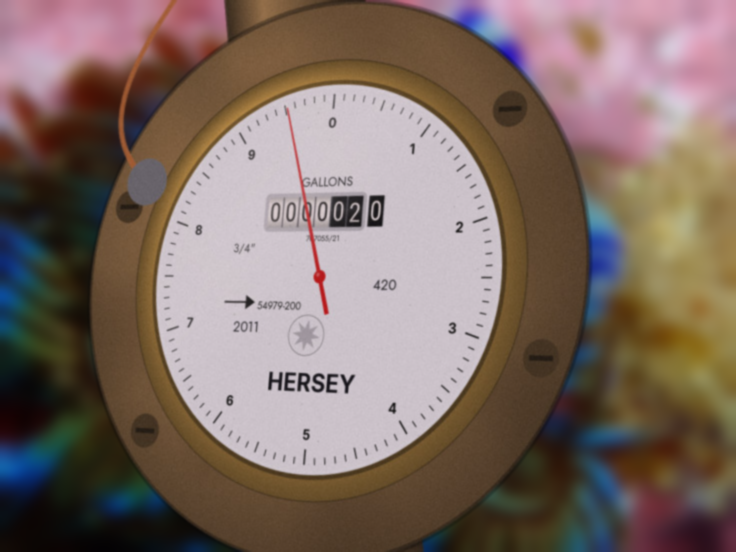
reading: {"value": 19.5, "unit": "gal"}
